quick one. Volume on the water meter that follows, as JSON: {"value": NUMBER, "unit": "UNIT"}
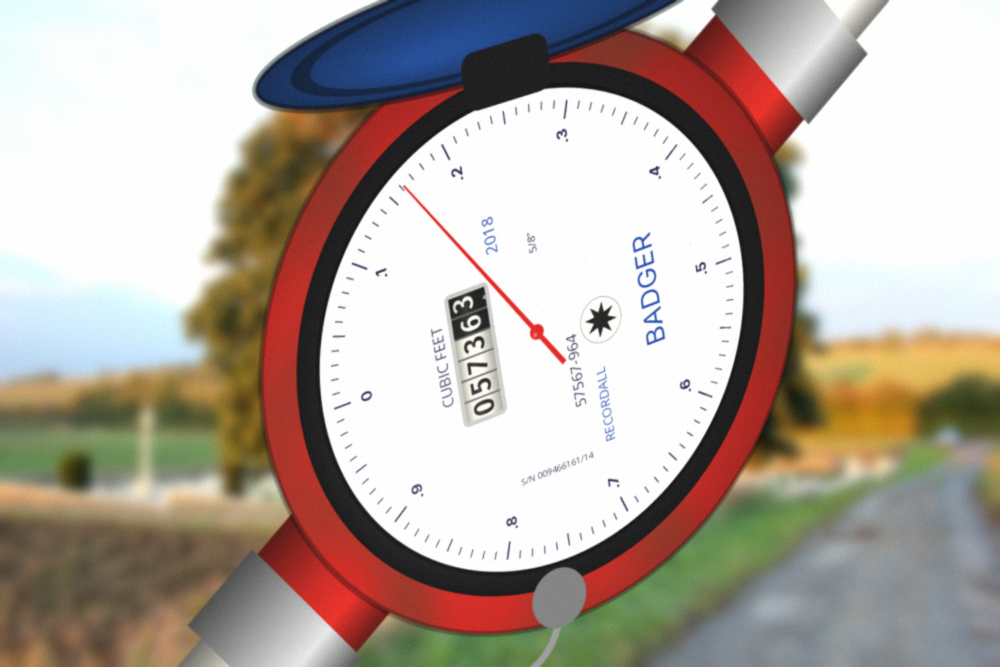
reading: {"value": 57363.16, "unit": "ft³"}
